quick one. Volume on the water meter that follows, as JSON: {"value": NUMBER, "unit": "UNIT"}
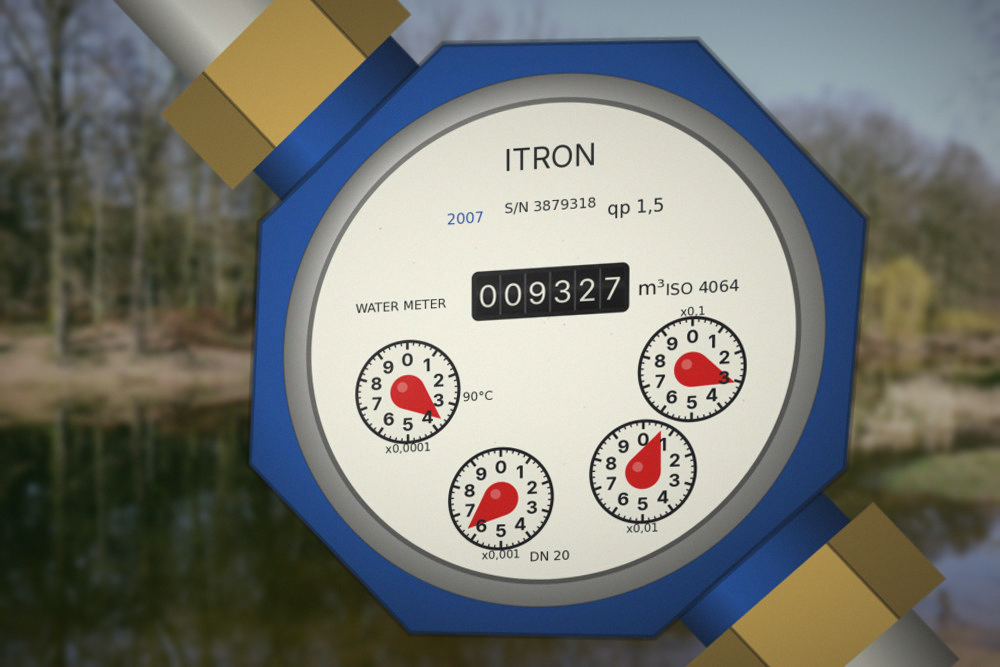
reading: {"value": 9327.3063, "unit": "m³"}
